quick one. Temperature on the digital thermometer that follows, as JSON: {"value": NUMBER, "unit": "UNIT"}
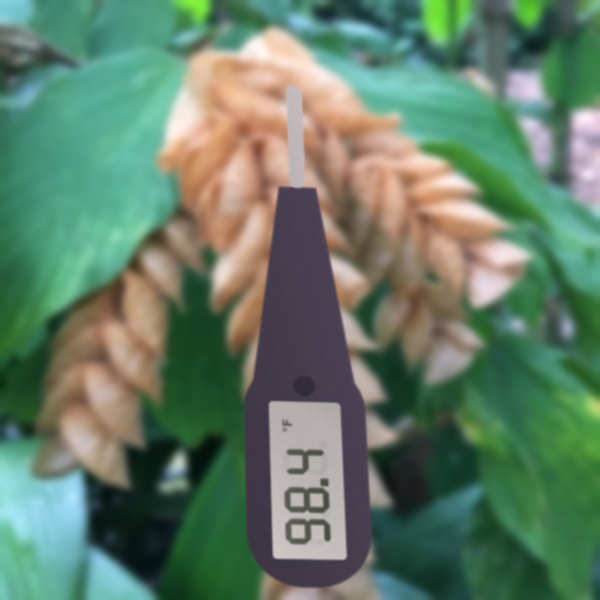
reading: {"value": 98.4, "unit": "°F"}
